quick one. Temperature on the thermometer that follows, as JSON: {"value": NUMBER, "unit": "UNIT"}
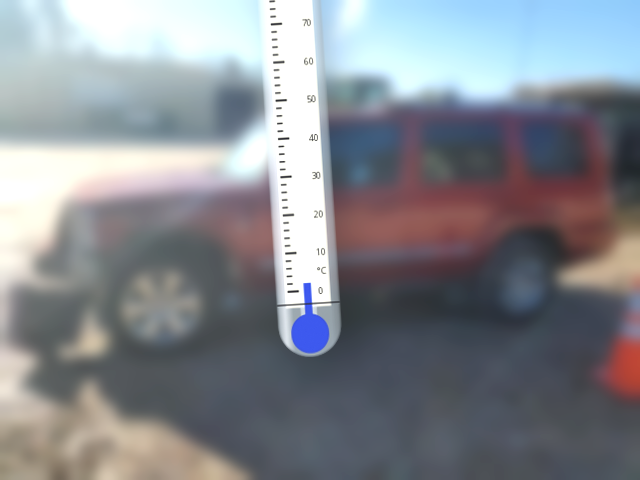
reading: {"value": 2, "unit": "°C"}
